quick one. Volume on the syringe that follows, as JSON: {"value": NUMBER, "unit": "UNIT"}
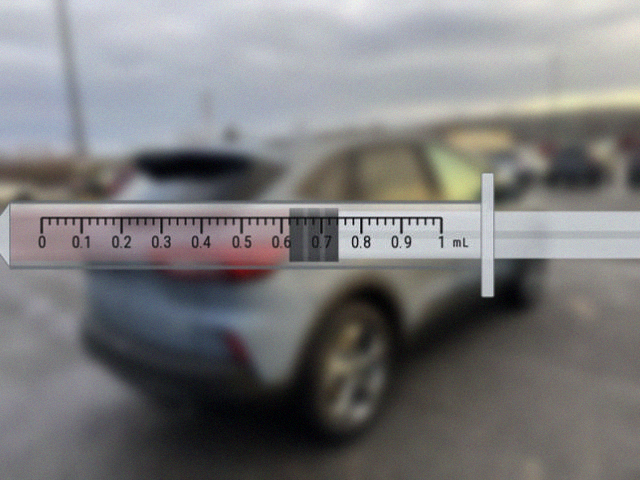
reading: {"value": 0.62, "unit": "mL"}
